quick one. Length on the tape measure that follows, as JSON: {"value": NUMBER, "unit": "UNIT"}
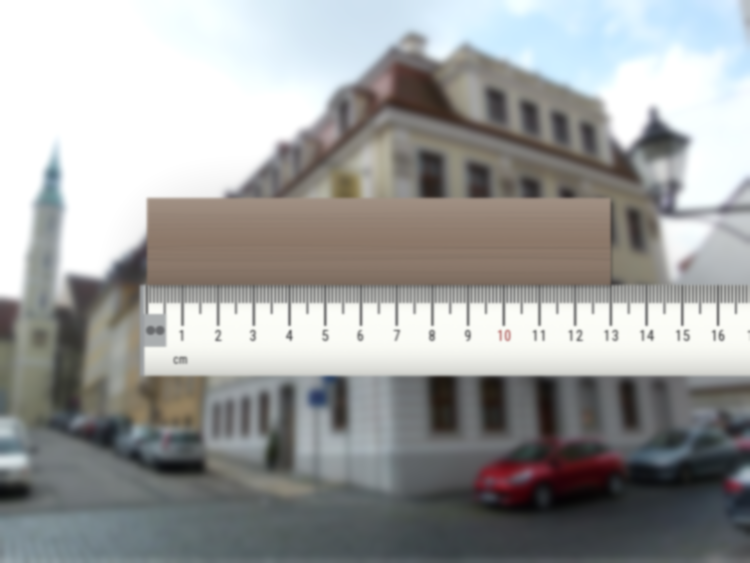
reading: {"value": 13, "unit": "cm"}
